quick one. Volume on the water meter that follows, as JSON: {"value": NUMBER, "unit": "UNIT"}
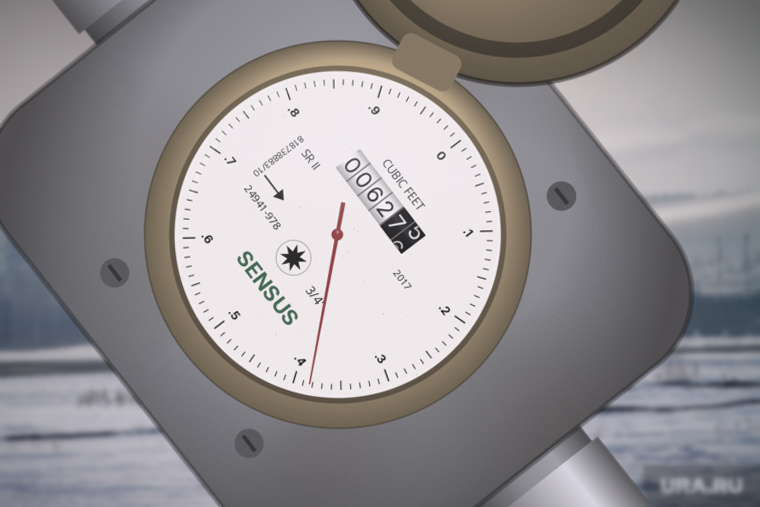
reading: {"value": 6275.38, "unit": "ft³"}
